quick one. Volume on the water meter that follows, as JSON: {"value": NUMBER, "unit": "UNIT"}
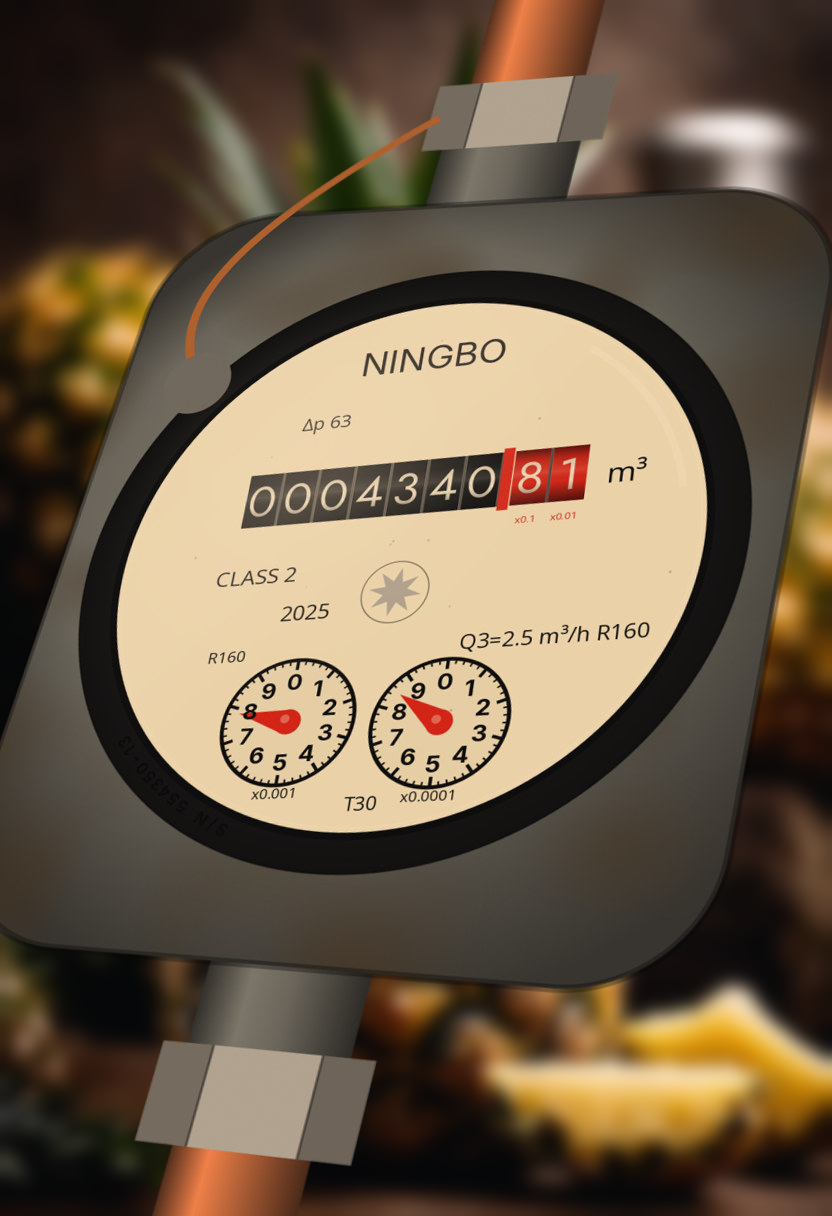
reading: {"value": 4340.8178, "unit": "m³"}
